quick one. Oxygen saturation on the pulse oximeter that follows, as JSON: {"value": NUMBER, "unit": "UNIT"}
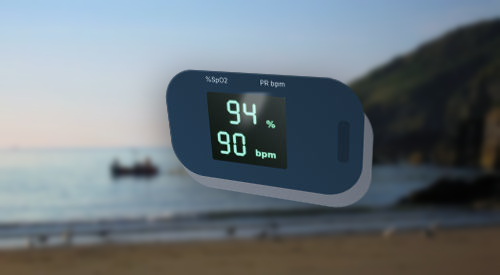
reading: {"value": 94, "unit": "%"}
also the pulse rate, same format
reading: {"value": 90, "unit": "bpm"}
